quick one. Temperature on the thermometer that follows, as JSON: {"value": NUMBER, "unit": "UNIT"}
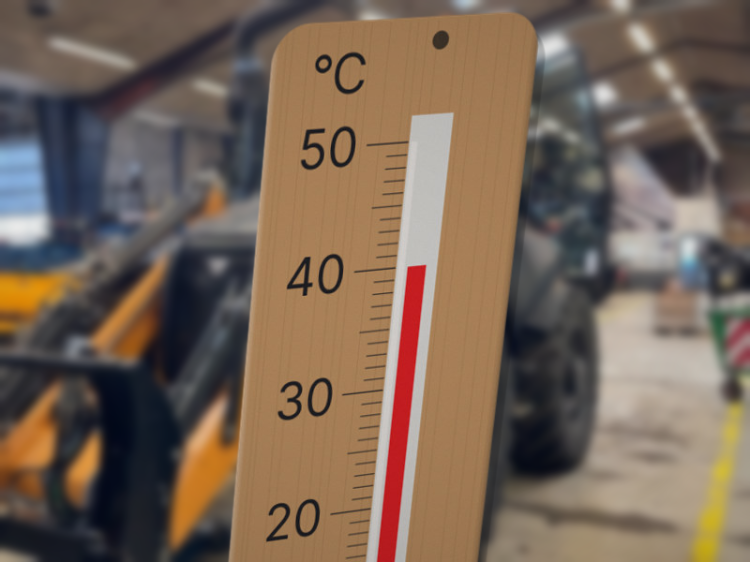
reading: {"value": 40, "unit": "°C"}
